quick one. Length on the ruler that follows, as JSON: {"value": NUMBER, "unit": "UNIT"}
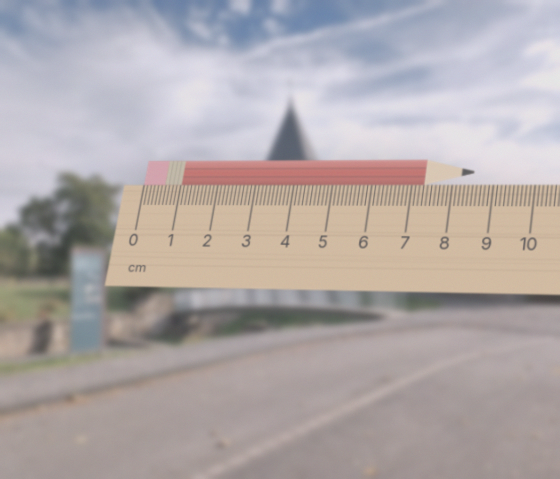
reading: {"value": 8.5, "unit": "cm"}
